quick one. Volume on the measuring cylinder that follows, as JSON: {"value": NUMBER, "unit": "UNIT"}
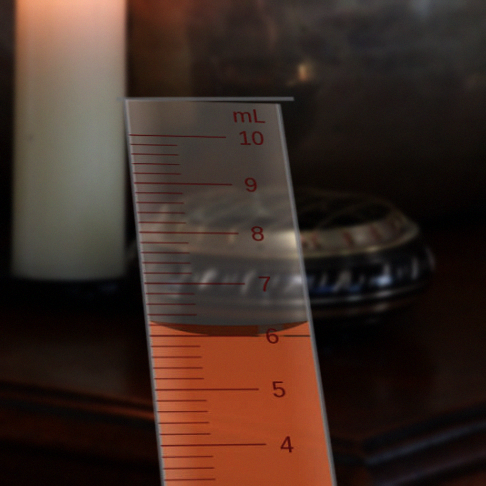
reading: {"value": 6, "unit": "mL"}
